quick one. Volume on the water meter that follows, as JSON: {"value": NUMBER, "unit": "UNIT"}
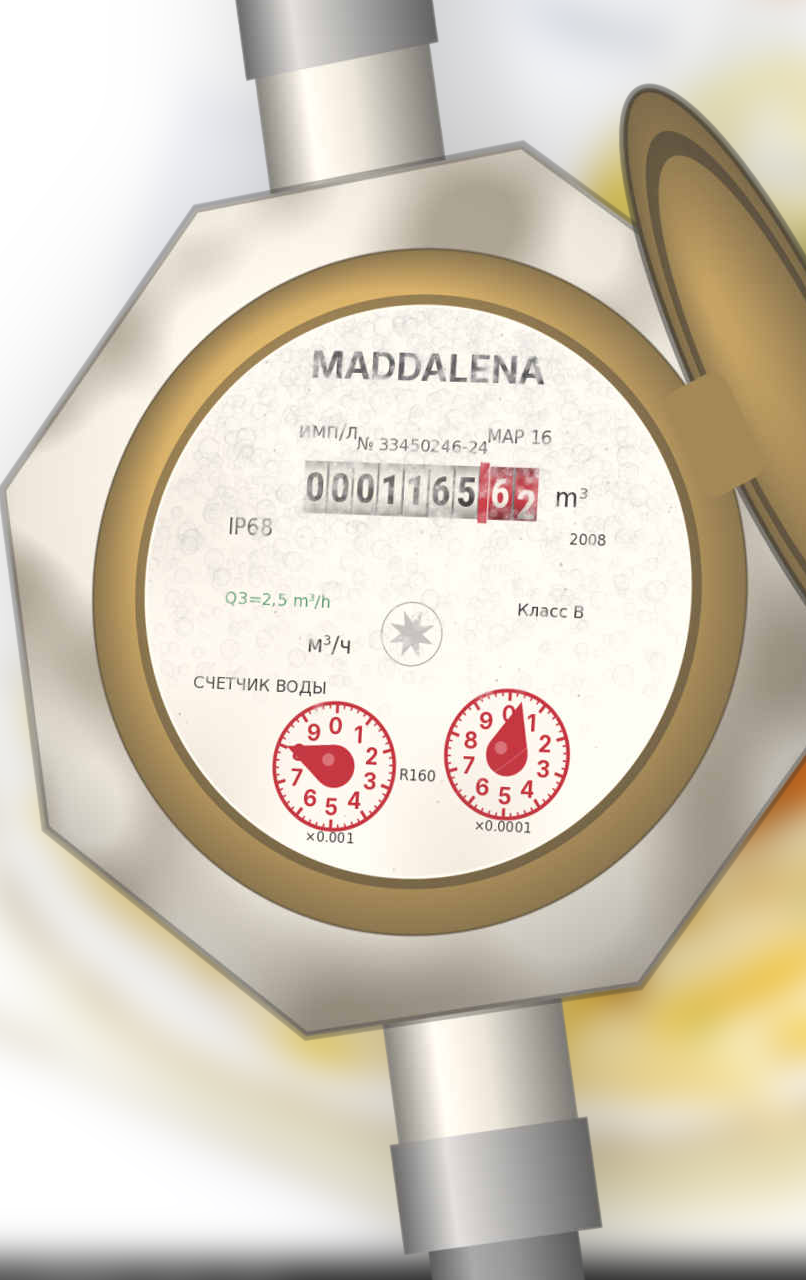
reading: {"value": 1165.6180, "unit": "m³"}
